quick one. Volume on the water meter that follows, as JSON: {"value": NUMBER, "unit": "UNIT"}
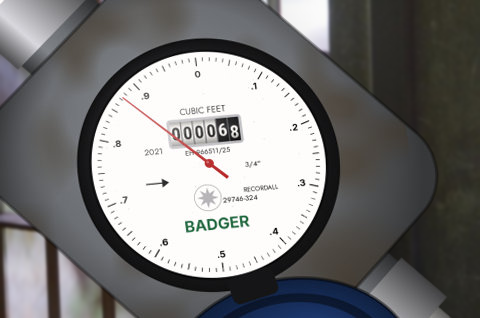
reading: {"value": 67.87, "unit": "ft³"}
